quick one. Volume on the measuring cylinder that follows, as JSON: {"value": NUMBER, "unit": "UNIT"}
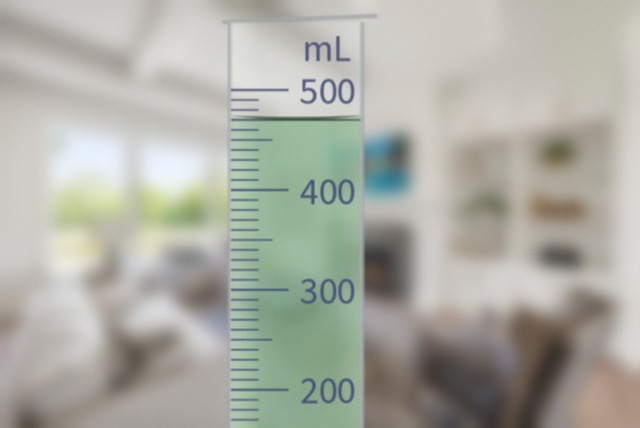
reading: {"value": 470, "unit": "mL"}
